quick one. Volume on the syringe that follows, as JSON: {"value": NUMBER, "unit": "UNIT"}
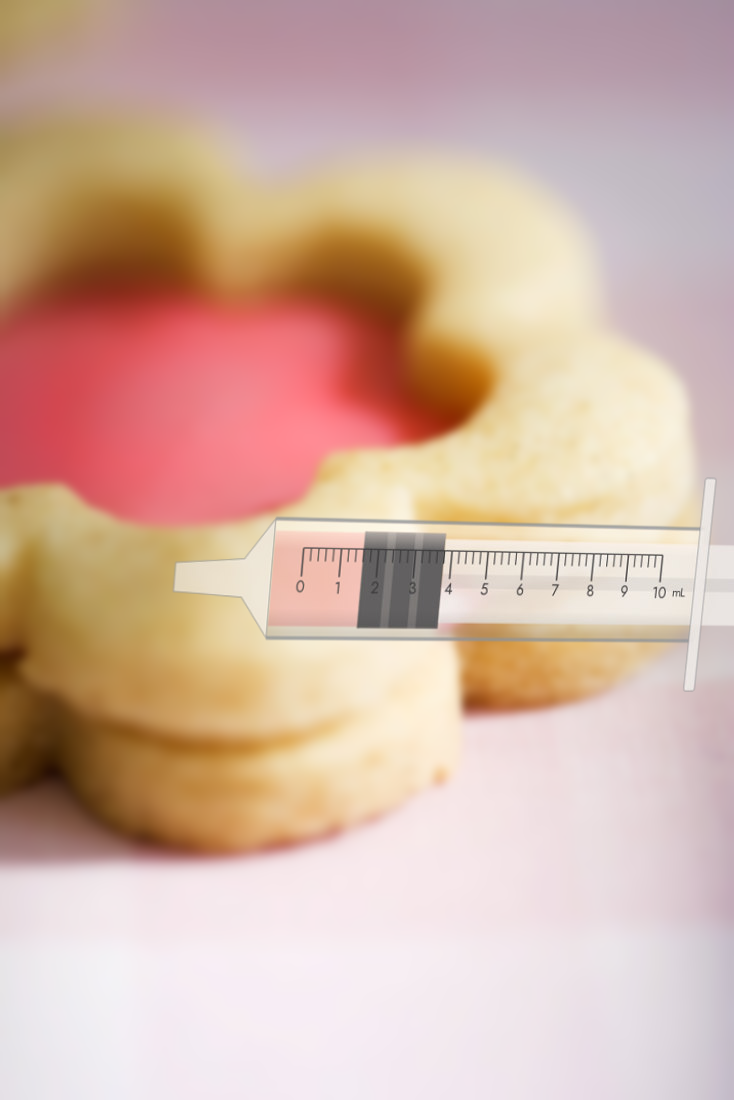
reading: {"value": 1.6, "unit": "mL"}
